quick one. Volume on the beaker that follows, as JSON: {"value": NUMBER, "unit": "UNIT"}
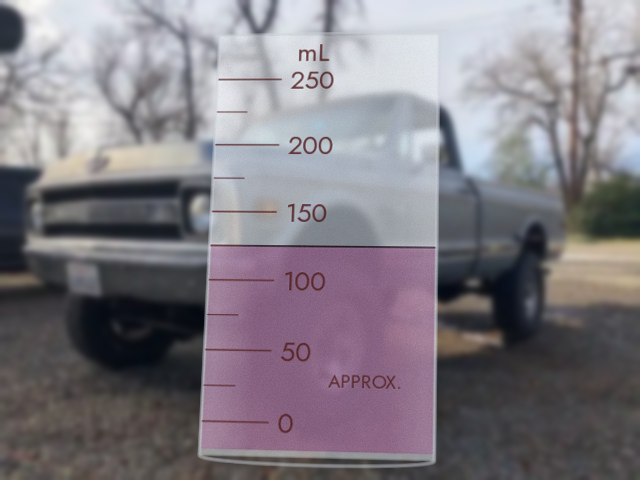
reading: {"value": 125, "unit": "mL"}
